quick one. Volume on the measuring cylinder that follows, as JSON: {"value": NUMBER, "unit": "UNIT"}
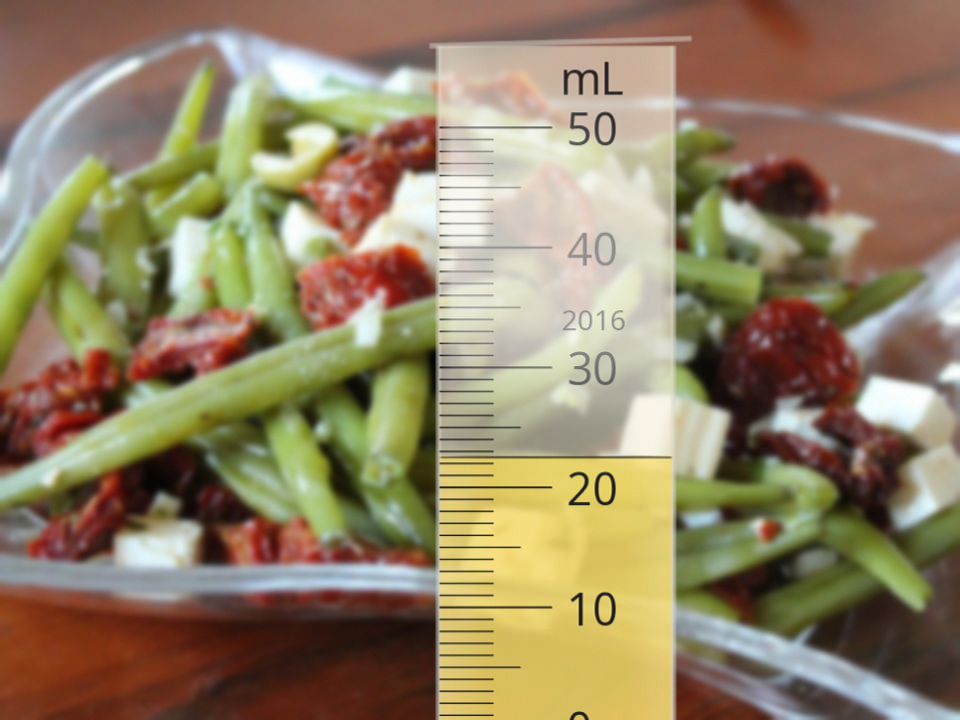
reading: {"value": 22.5, "unit": "mL"}
